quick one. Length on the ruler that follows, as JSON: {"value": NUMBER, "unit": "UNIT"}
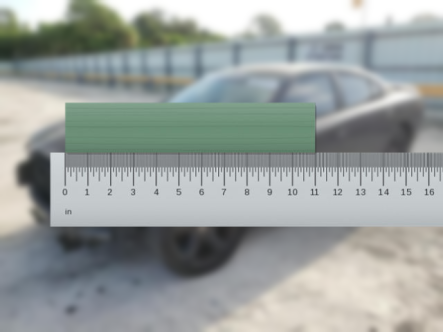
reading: {"value": 11, "unit": "in"}
